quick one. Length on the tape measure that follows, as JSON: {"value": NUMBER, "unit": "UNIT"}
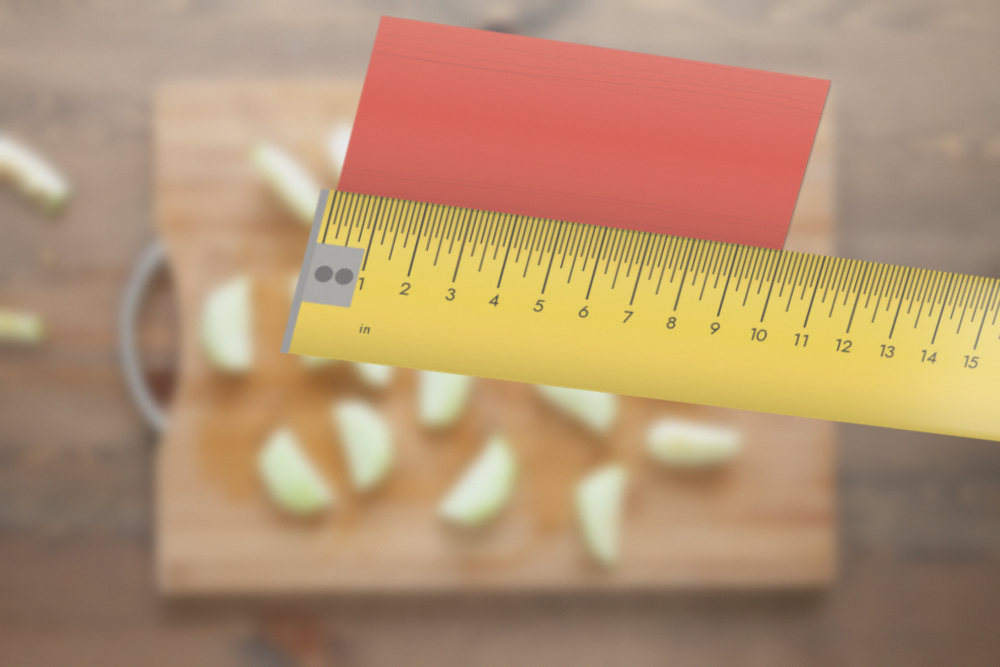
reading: {"value": 10, "unit": "in"}
